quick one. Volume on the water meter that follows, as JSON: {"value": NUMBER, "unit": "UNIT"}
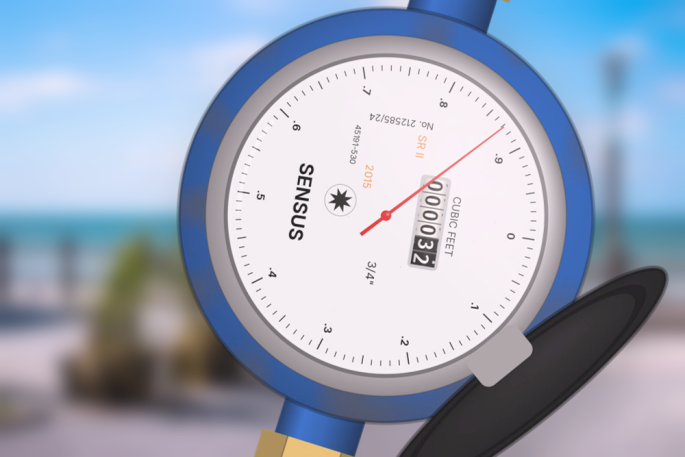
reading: {"value": 31.87, "unit": "ft³"}
